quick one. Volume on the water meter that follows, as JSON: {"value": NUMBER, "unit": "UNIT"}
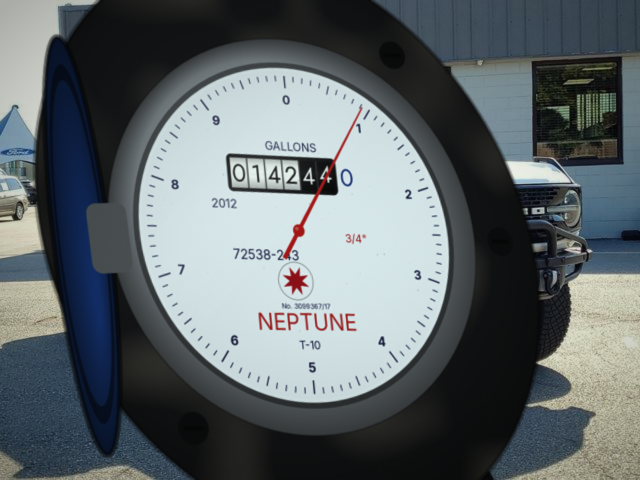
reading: {"value": 142440.9, "unit": "gal"}
